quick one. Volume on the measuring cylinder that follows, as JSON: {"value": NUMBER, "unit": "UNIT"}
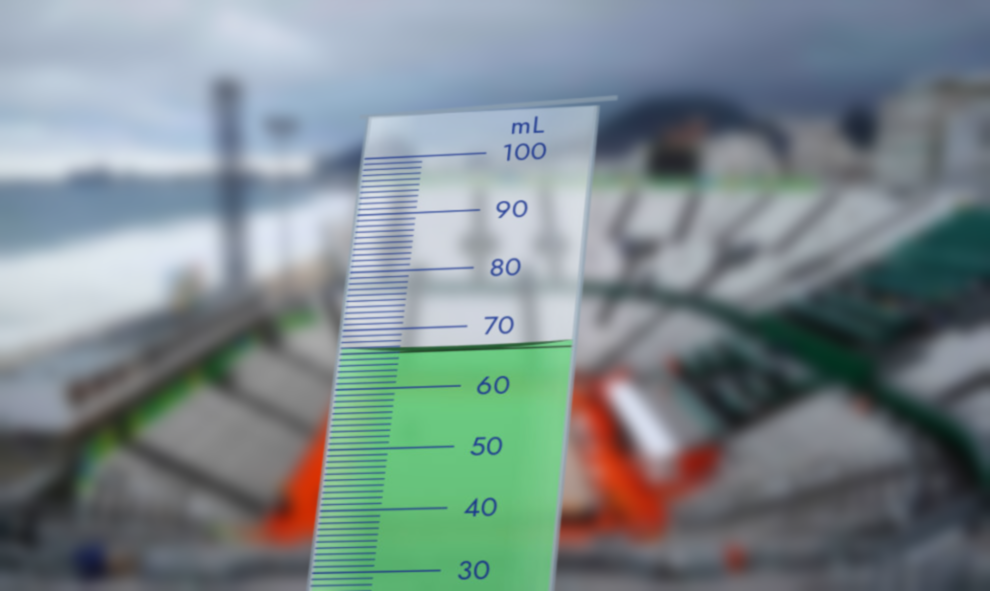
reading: {"value": 66, "unit": "mL"}
